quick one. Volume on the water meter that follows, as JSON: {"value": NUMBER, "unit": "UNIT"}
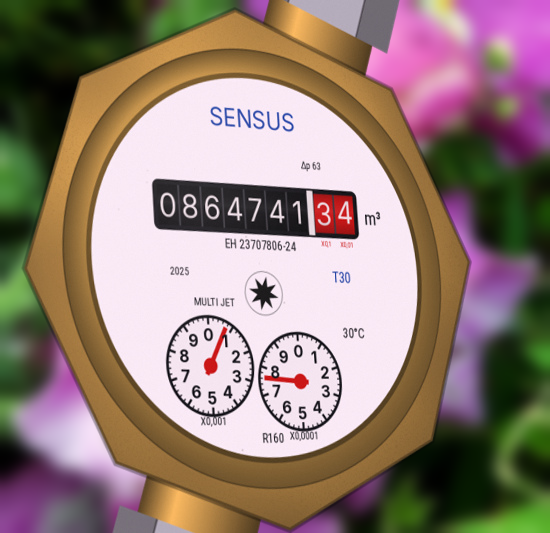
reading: {"value": 864741.3407, "unit": "m³"}
